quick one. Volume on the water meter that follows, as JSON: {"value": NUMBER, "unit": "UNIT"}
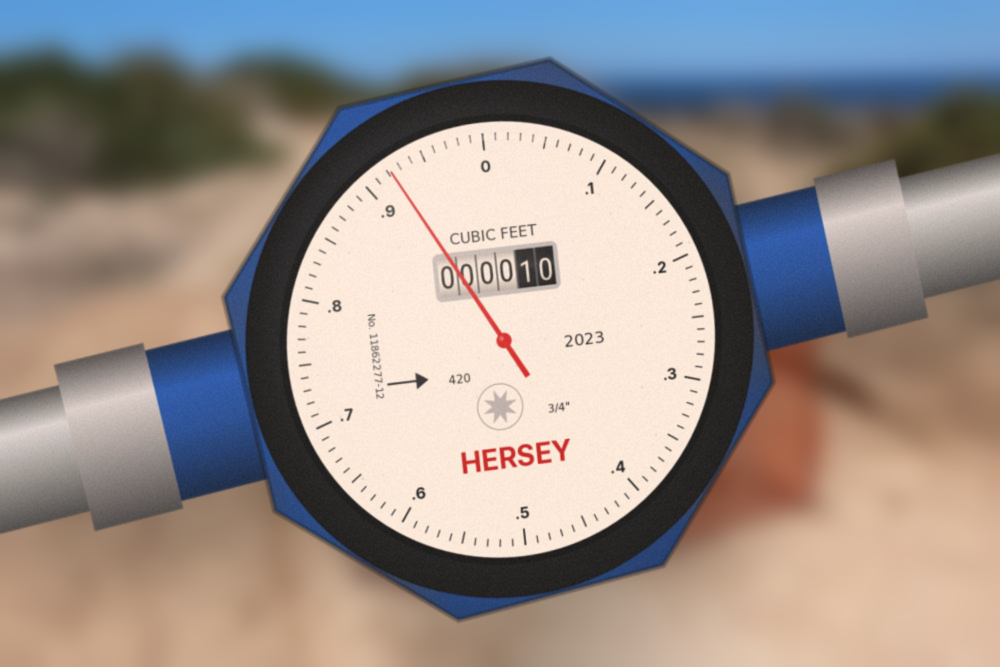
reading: {"value": 9.92, "unit": "ft³"}
